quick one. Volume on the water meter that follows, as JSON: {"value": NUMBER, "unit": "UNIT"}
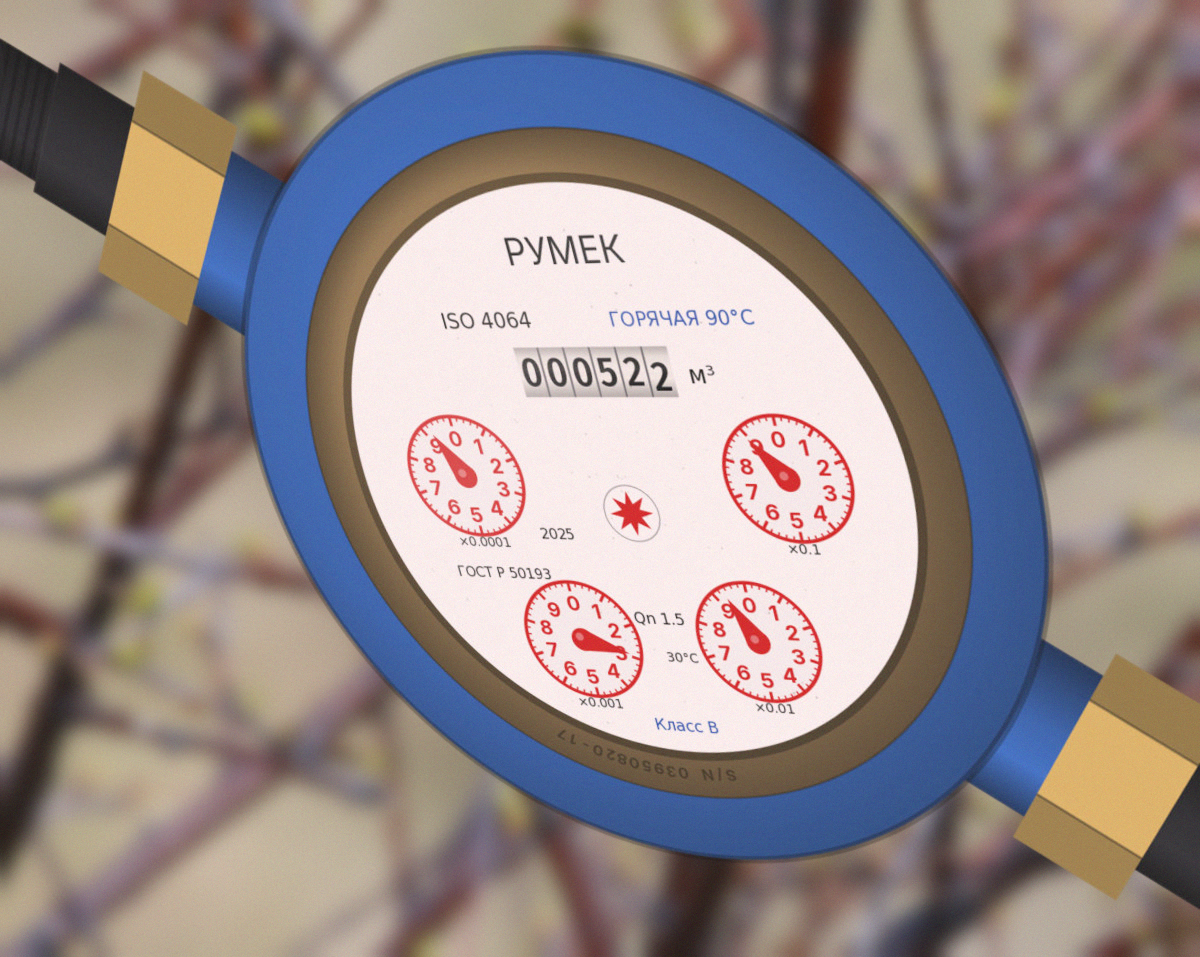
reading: {"value": 521.8929, "unit": "m³"}
